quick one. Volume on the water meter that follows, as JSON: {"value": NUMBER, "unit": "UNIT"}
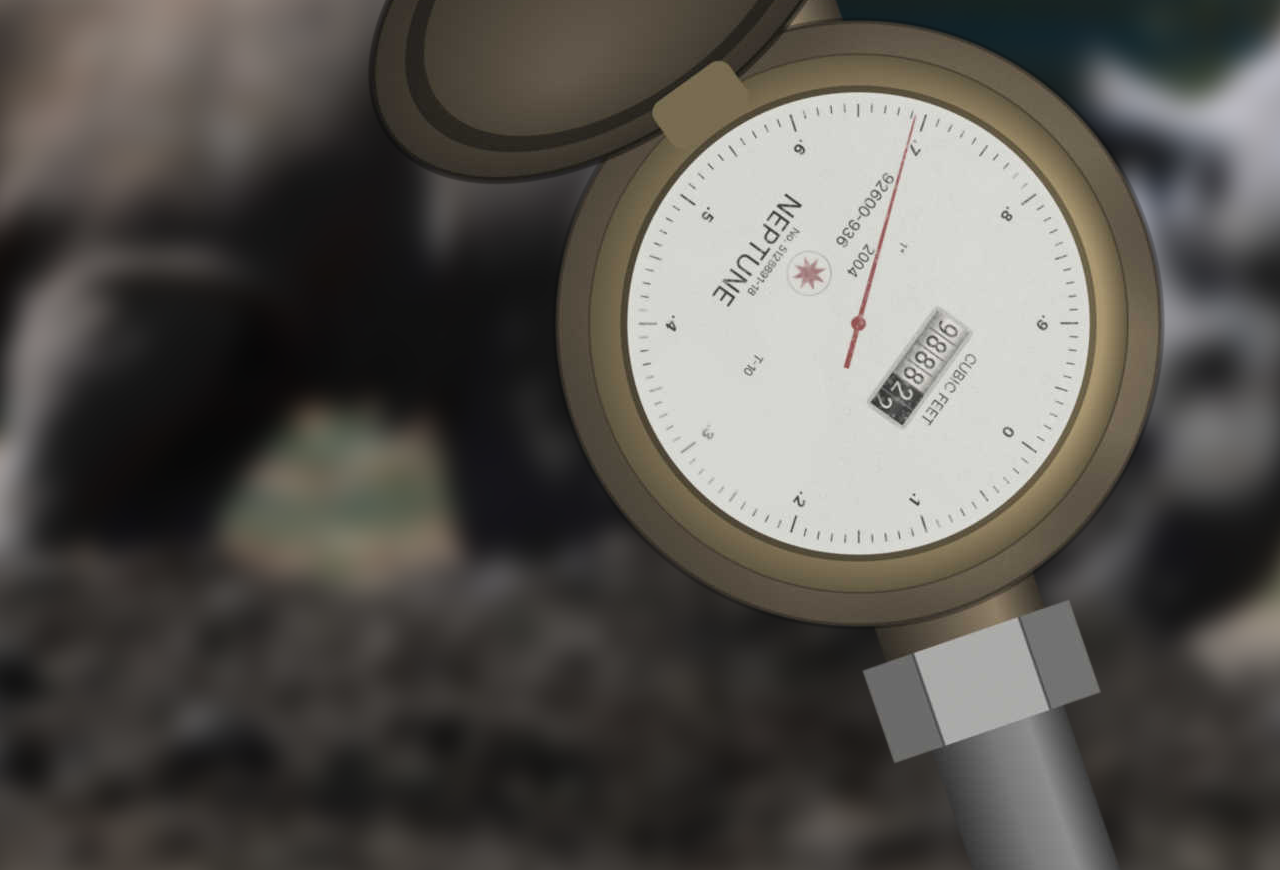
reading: {"value": 988821.69, "unit": "ft³"}
